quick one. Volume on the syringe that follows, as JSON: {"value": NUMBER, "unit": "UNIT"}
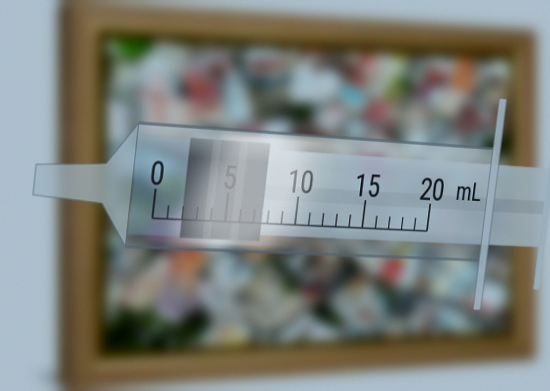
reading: {"value": 2, "unit": "mL"}
